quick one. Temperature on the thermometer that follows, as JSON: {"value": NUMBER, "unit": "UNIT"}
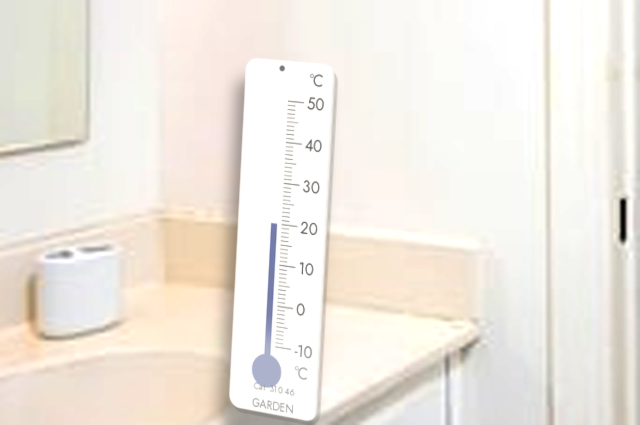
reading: {"value": 20, "unit": "°C"}
